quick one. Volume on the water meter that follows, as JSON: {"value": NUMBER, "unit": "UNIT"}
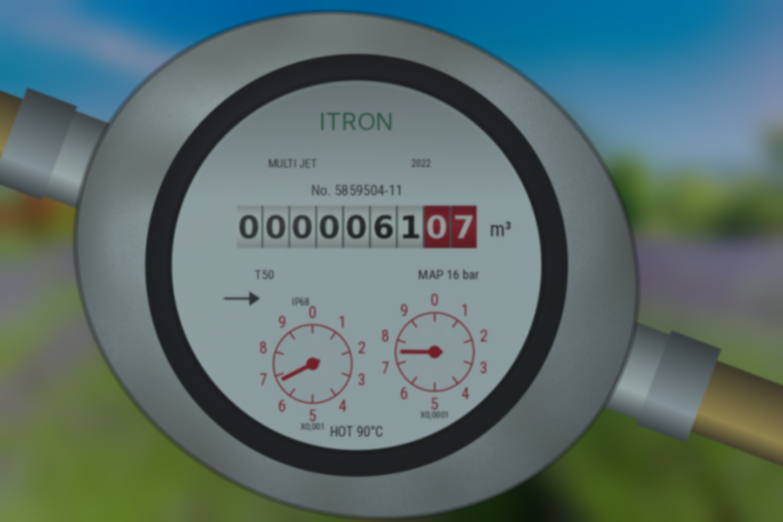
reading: {"value": 61.0767, "unit": "m³"}
